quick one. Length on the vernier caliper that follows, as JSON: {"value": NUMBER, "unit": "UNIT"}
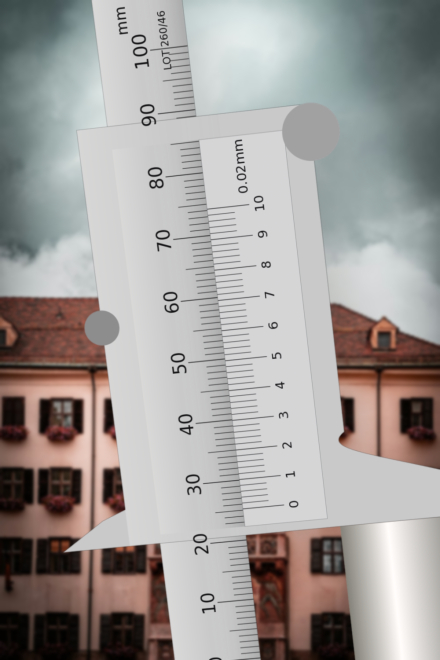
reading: {"value": 25.2, "unit": "mm"}
